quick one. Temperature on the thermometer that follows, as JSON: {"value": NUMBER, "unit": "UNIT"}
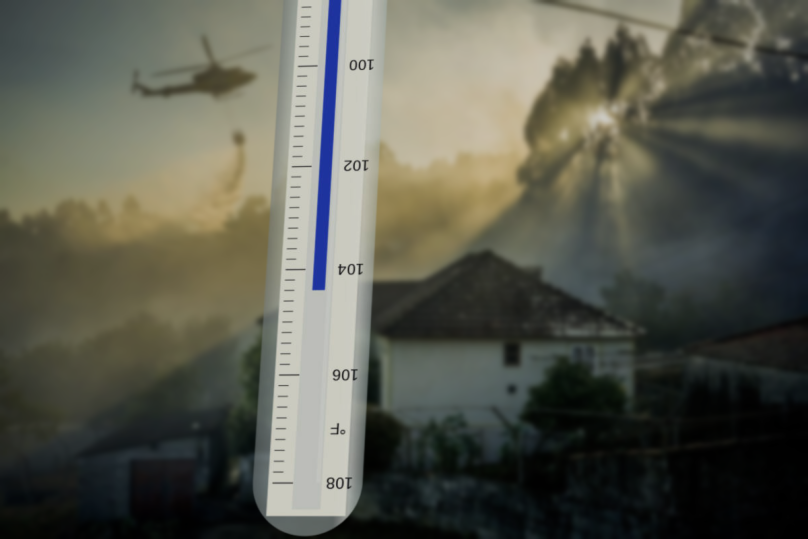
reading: {"value": 104.4, "unit": "°F"}
